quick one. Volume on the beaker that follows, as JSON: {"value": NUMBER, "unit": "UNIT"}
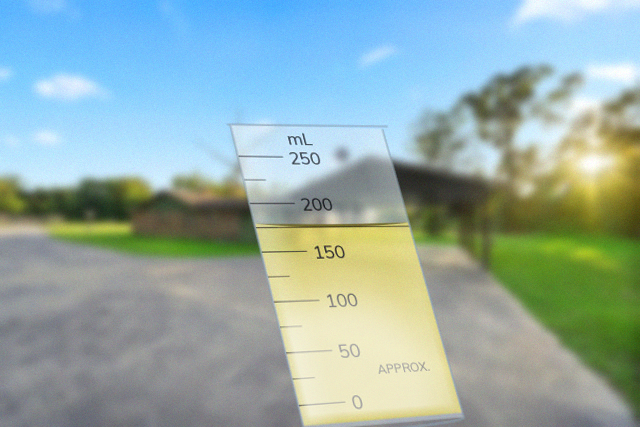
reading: {"value": 175, "unit": "mL"}
